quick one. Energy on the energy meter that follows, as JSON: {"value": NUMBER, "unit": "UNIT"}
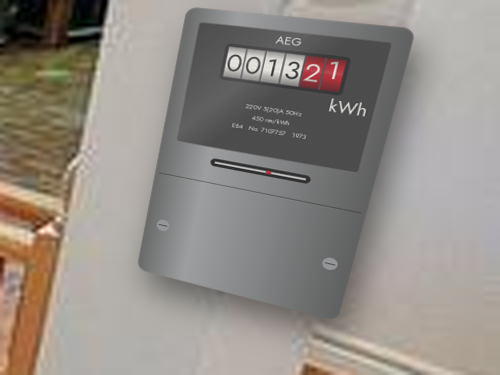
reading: {"value": 13.21, "unit": "kWh"}
